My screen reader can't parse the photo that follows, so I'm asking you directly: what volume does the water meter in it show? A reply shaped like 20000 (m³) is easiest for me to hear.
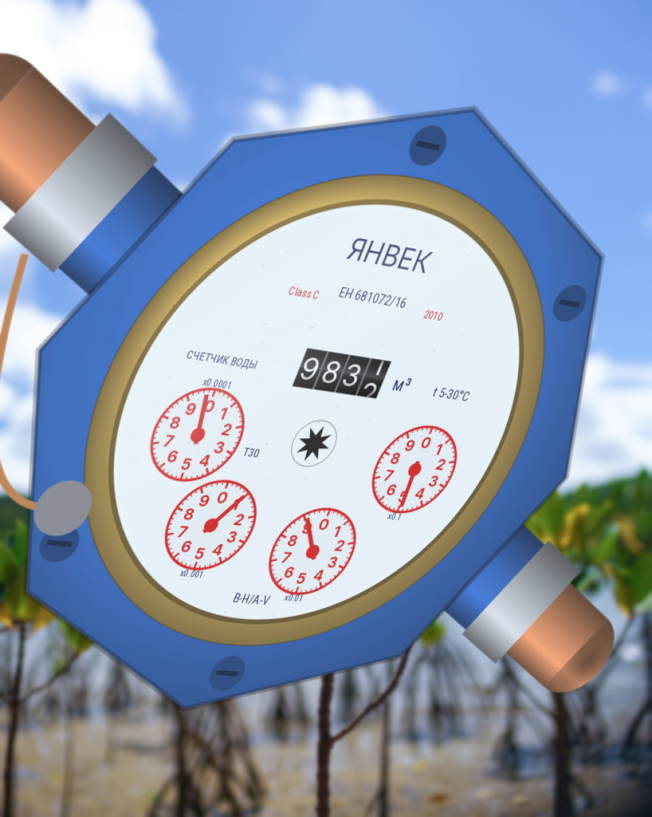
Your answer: 9831.4909 (m³)
